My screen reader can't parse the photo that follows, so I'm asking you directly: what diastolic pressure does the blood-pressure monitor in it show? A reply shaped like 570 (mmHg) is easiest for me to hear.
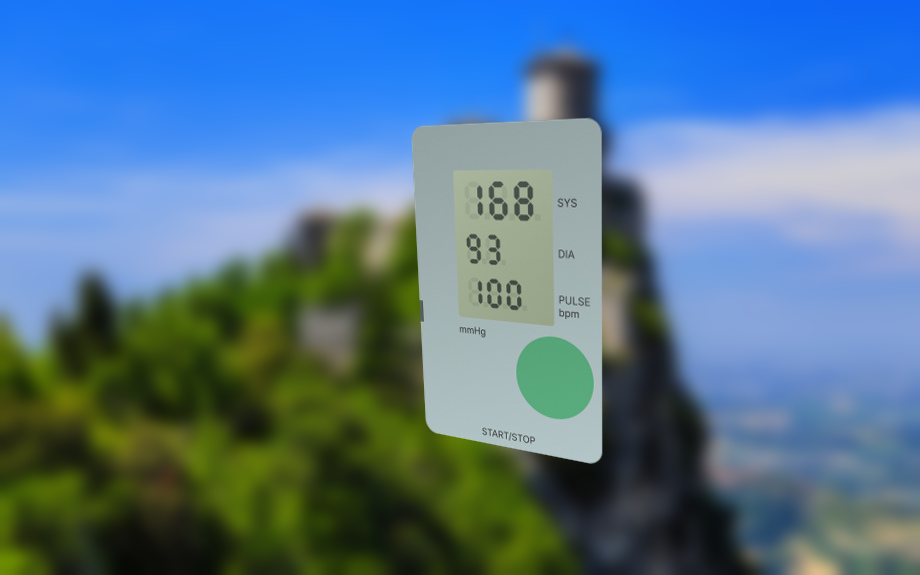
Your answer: 93 (mmHg)
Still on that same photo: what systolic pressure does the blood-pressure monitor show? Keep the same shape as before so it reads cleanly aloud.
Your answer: 168 (mmHg)
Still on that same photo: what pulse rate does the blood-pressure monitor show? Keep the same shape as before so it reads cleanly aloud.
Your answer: 100 (bpm)
